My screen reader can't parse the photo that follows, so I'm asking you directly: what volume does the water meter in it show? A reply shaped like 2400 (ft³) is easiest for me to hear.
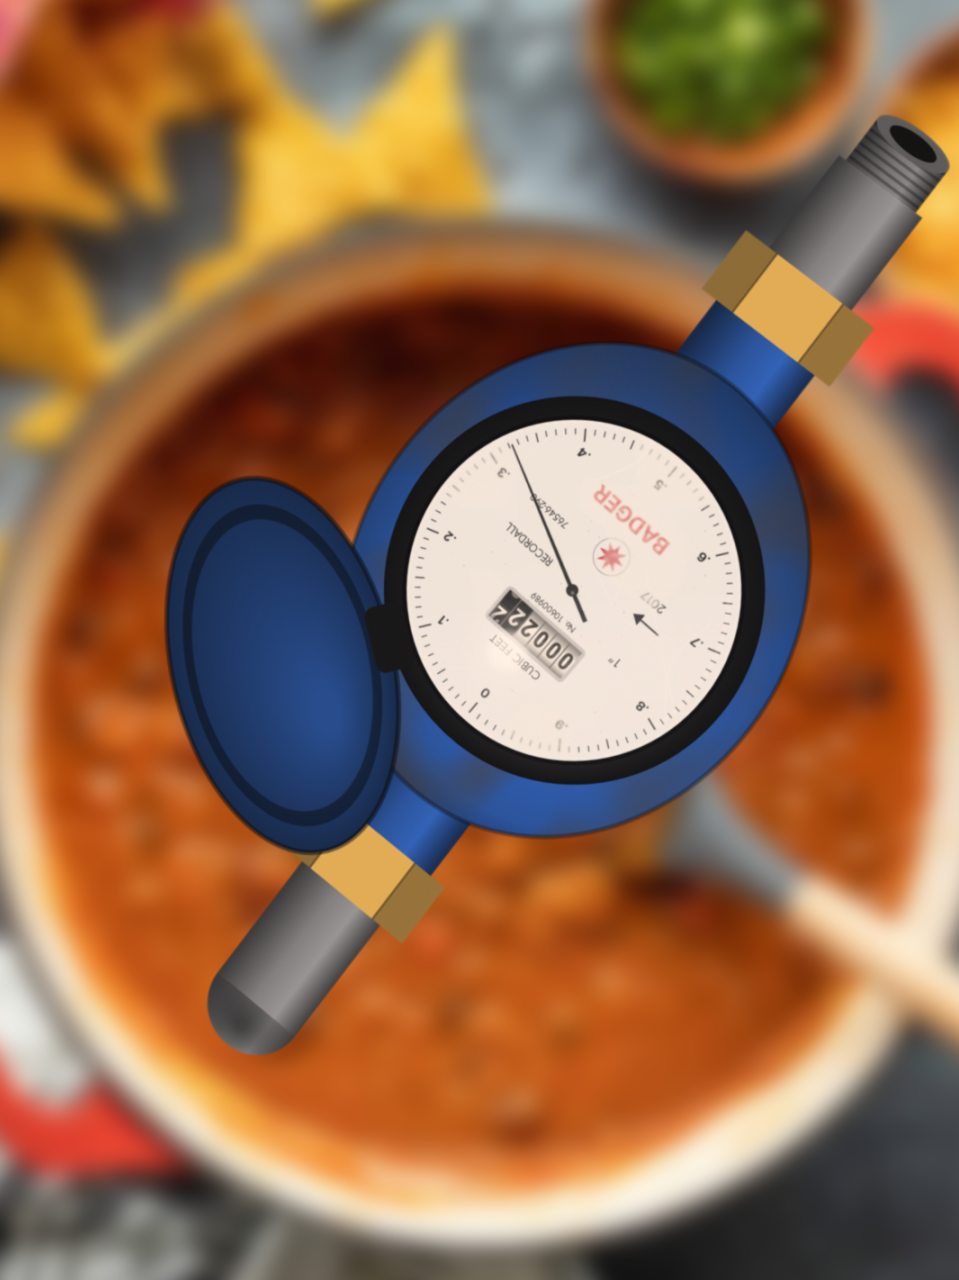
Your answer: 222.32 (ft³)
